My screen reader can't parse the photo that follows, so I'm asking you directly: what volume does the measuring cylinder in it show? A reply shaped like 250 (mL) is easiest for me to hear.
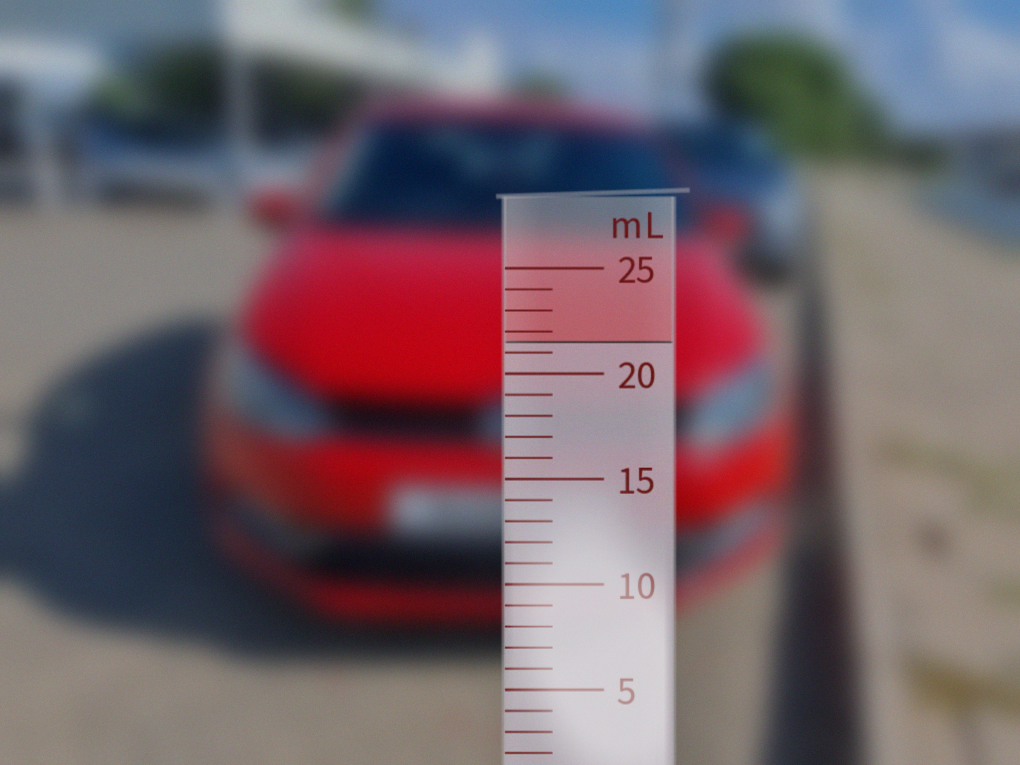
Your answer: 21.5 (mL)
